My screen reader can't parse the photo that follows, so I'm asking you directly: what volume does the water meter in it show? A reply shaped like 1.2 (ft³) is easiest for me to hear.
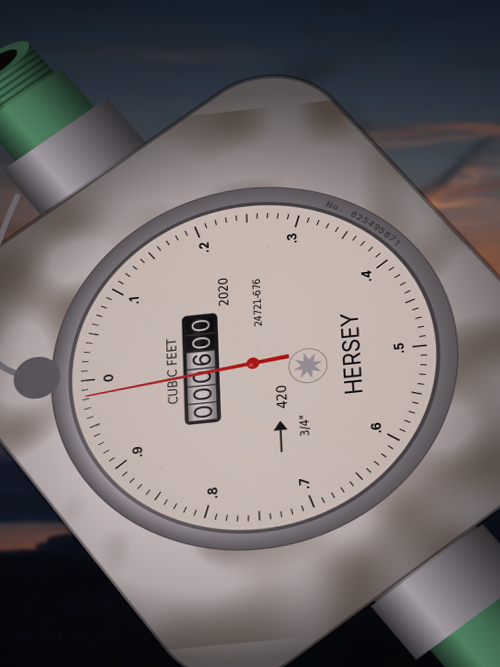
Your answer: 599.98 (ft³)
